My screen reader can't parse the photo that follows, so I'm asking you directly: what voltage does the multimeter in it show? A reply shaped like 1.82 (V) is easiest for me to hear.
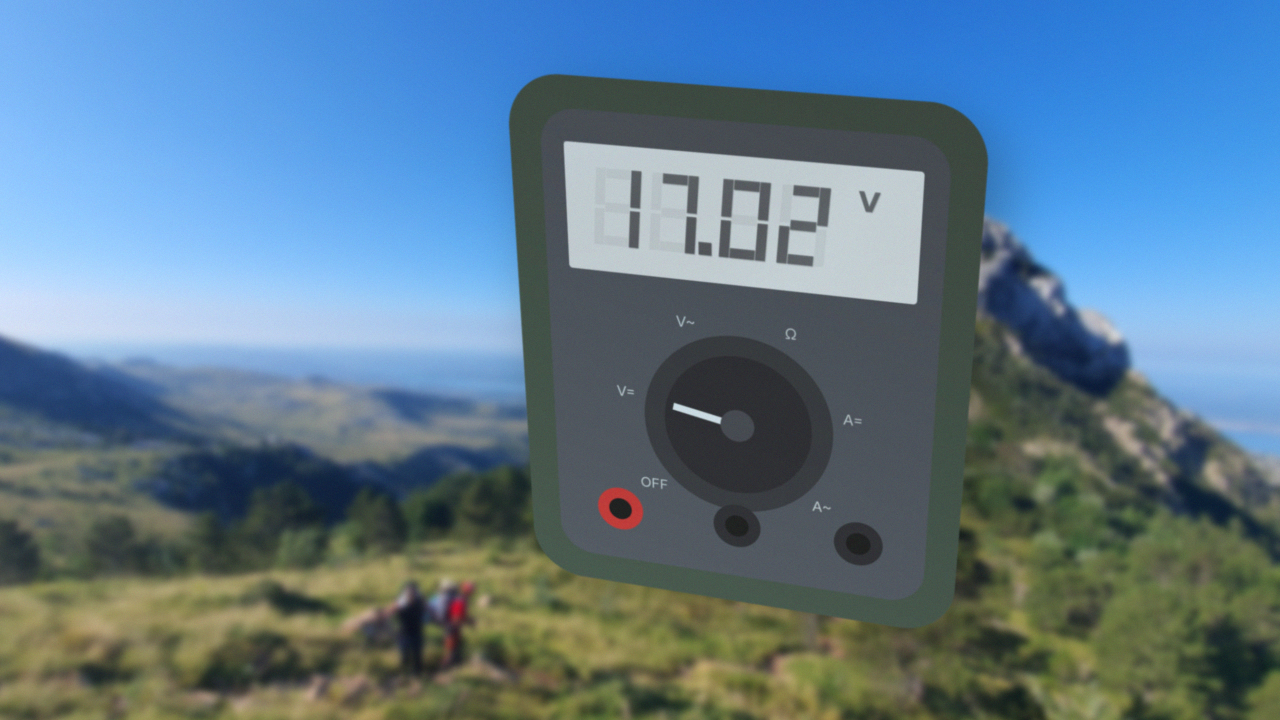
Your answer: 17.02 (V)
